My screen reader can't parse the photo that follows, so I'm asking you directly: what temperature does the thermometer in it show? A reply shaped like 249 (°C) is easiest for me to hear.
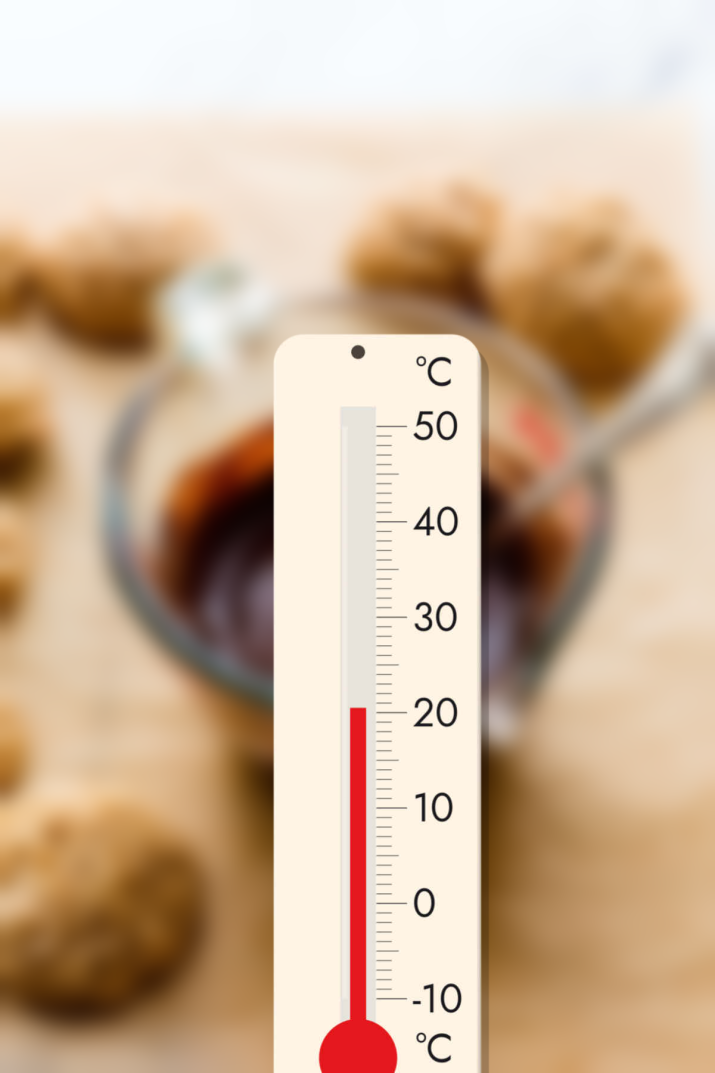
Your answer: 20.5 (°C)
